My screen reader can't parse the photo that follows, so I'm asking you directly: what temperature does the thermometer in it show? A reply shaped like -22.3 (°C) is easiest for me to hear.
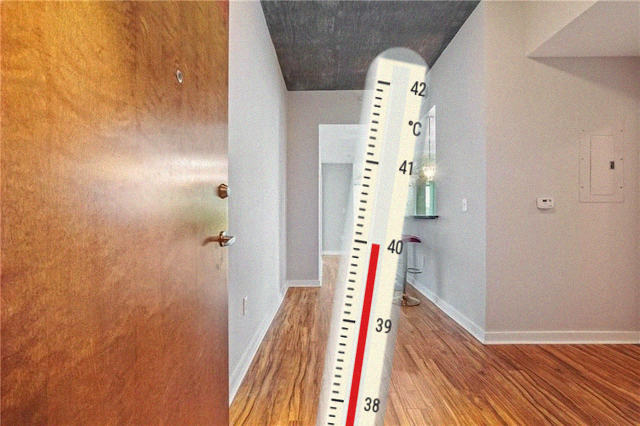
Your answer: 40 (°C)
